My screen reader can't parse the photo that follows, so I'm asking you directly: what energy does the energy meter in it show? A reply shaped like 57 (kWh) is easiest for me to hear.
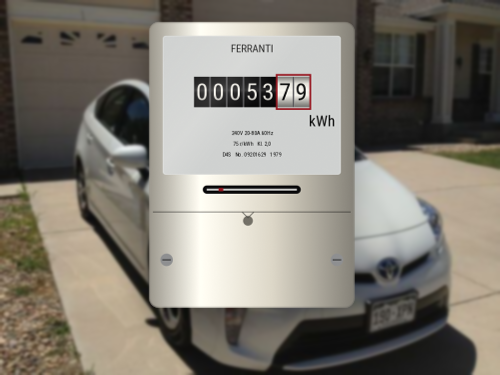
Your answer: 53.79 (kWh)
